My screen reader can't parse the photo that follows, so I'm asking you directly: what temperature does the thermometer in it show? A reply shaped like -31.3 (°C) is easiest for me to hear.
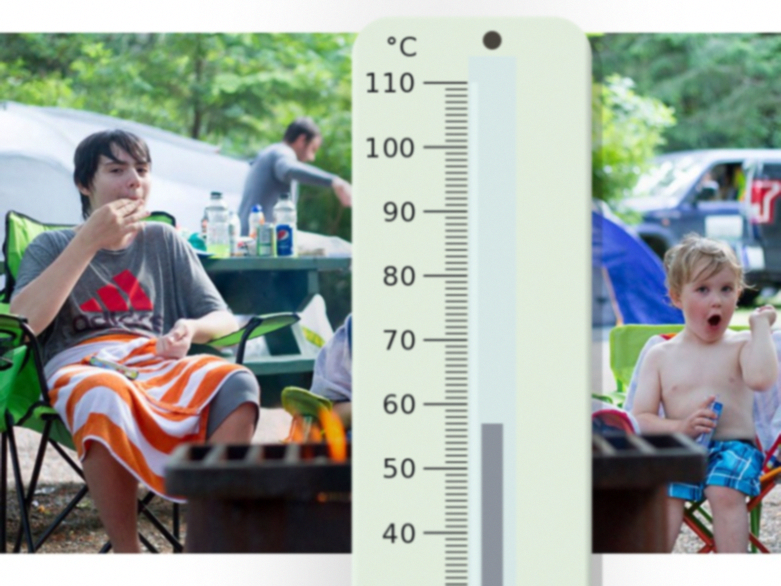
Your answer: 57 (°C)
